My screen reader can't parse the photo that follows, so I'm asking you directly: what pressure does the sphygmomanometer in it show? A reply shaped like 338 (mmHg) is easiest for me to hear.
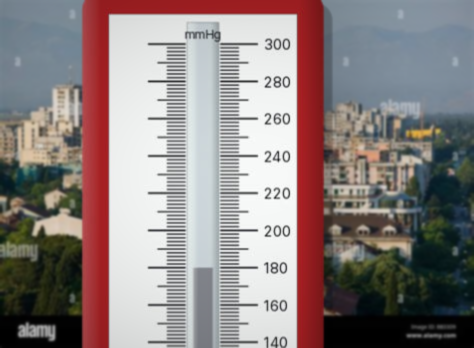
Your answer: 180 (mmHg)
